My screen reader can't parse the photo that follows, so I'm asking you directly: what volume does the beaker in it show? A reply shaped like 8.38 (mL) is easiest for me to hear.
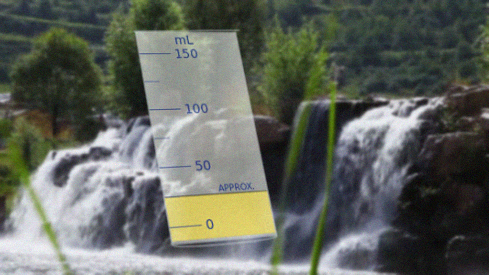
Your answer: 25 (mL)
